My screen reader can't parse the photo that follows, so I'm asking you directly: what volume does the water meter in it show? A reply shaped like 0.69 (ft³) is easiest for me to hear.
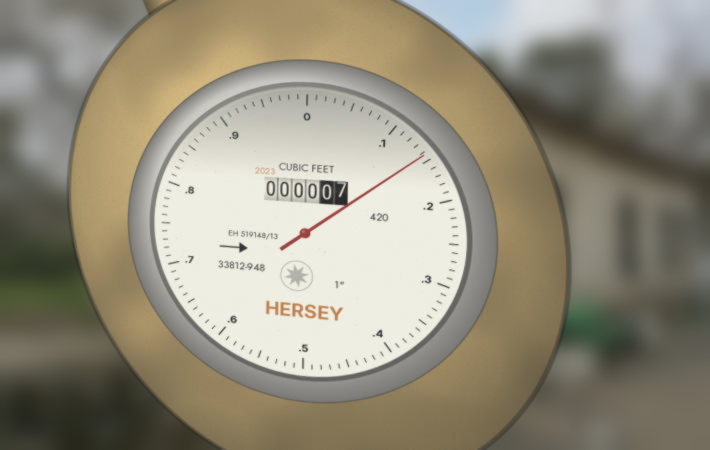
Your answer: 7.14 (ft³)
